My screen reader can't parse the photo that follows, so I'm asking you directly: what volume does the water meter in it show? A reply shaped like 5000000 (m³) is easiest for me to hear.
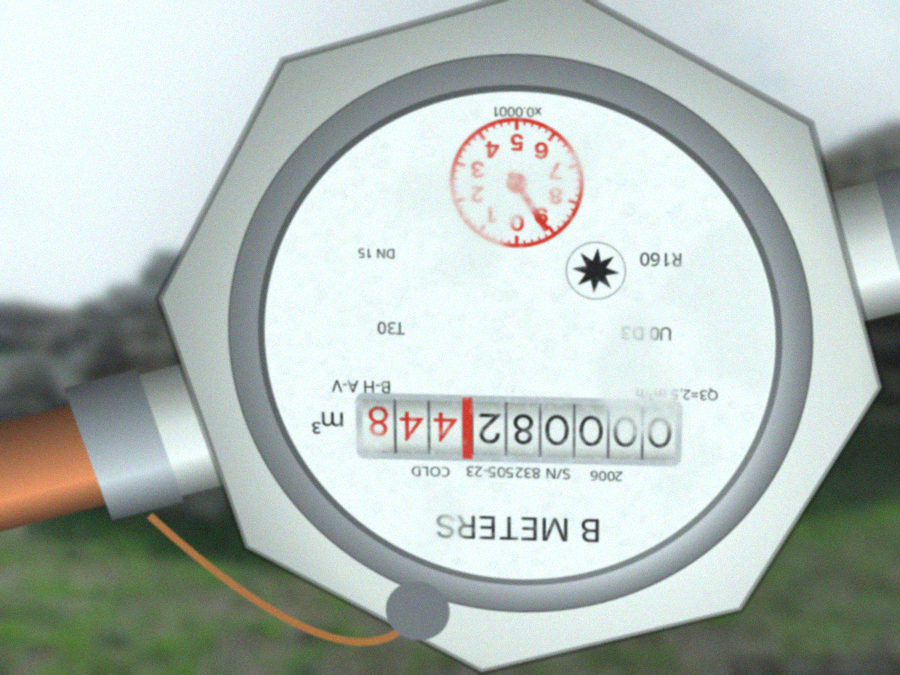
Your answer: 82.4479 (m³)
